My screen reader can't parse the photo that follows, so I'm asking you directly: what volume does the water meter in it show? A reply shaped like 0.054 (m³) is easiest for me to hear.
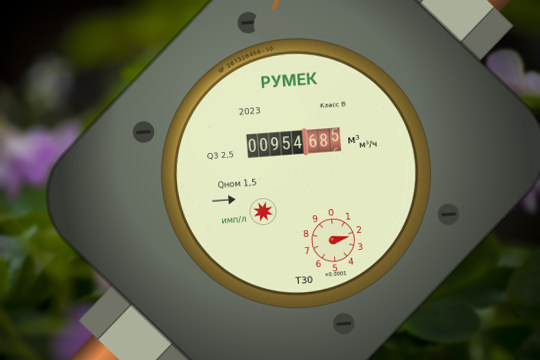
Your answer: 954.6852 (m³)
